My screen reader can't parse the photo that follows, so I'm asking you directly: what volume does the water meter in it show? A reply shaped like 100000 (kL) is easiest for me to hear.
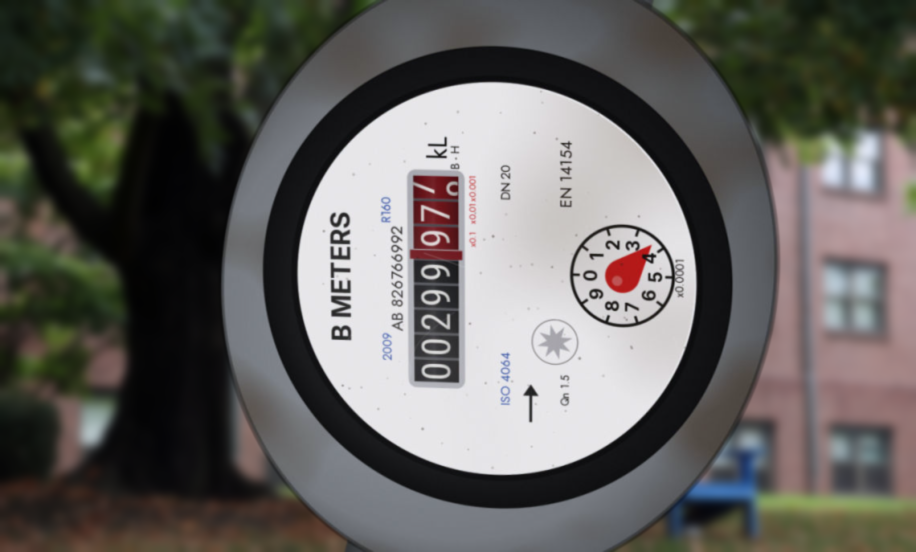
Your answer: 299.9773 (kL)
